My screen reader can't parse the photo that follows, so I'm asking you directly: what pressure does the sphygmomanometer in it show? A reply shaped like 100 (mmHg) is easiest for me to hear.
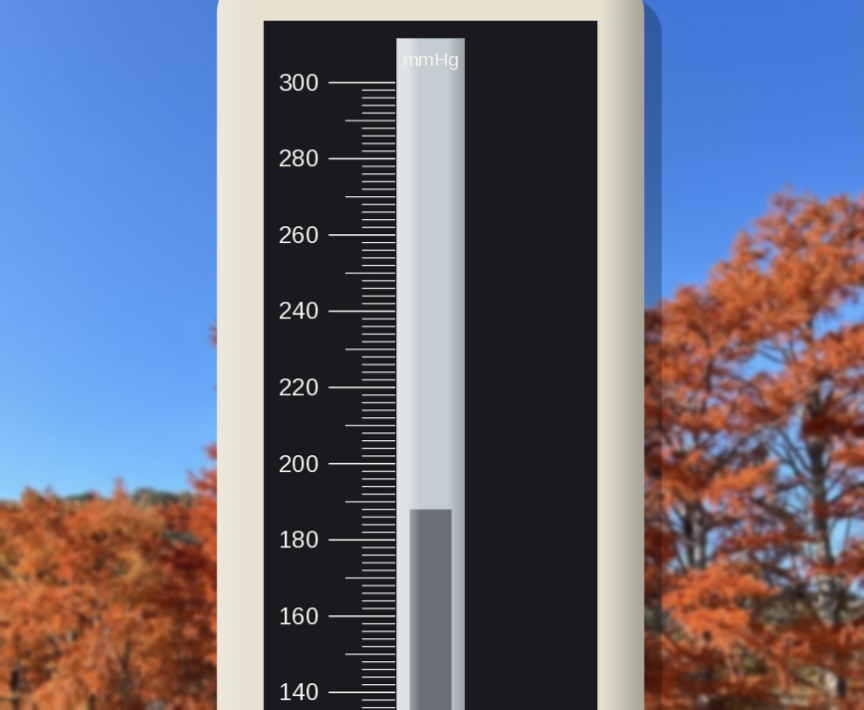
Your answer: 188 (mmHg)
